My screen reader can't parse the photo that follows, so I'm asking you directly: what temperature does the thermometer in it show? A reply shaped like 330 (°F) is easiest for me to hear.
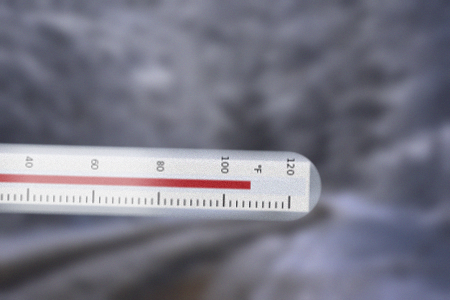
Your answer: 108 (°F)
